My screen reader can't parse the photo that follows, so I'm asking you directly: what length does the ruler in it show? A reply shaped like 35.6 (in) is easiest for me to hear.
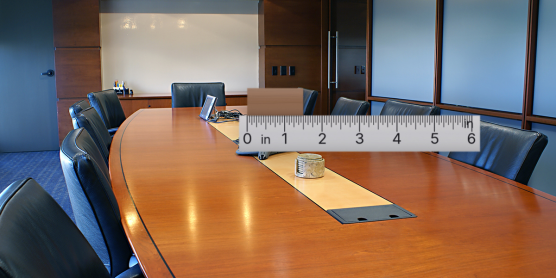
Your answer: 1.5 (in)
